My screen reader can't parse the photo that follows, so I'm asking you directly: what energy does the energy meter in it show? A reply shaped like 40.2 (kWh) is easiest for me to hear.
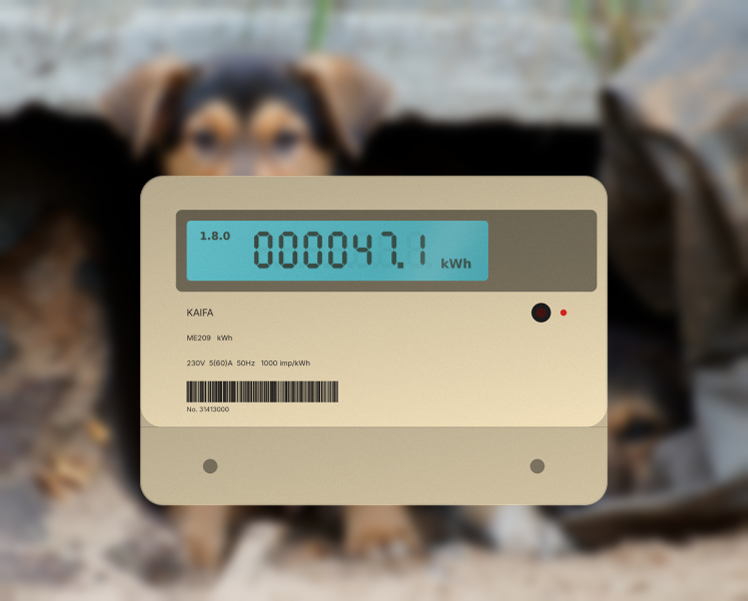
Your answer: 47.1 (kWh)
